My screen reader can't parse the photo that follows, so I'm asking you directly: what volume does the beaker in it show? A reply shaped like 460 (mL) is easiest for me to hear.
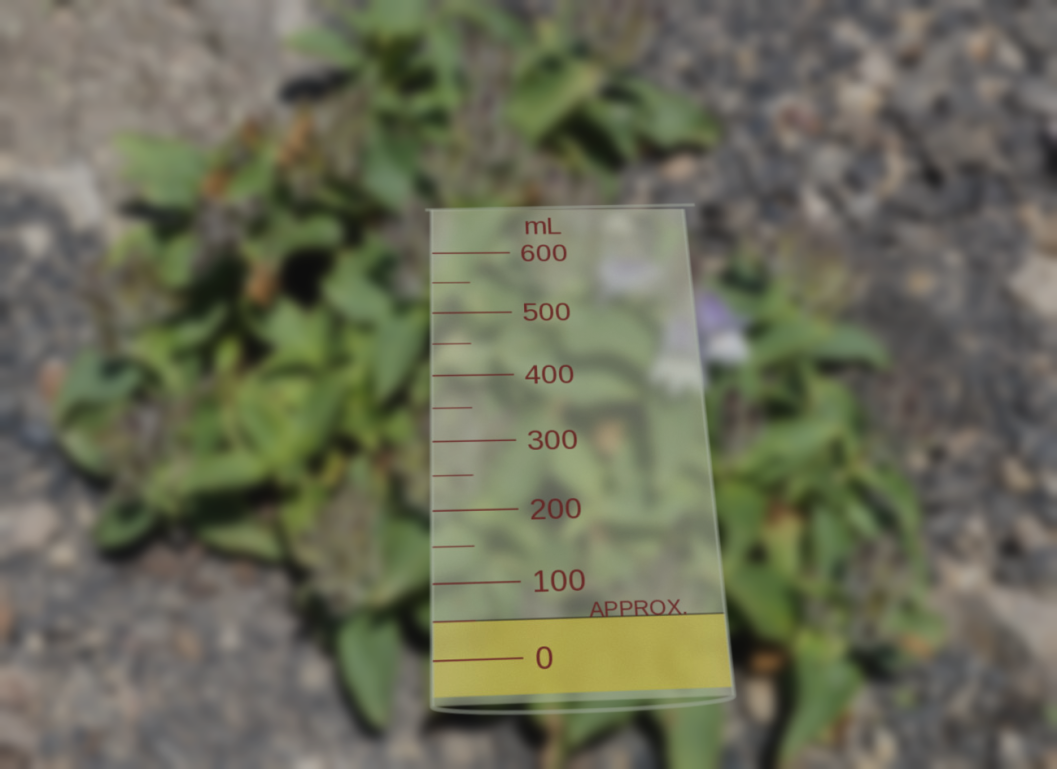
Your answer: 50 (mL)
